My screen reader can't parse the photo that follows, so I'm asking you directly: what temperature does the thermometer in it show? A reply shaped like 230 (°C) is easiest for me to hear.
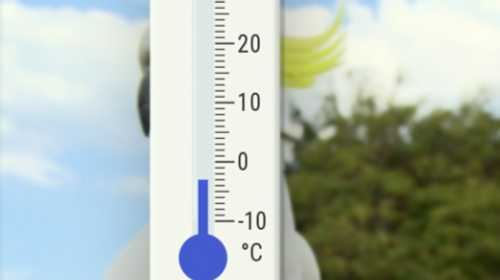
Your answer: -3 (°C)
